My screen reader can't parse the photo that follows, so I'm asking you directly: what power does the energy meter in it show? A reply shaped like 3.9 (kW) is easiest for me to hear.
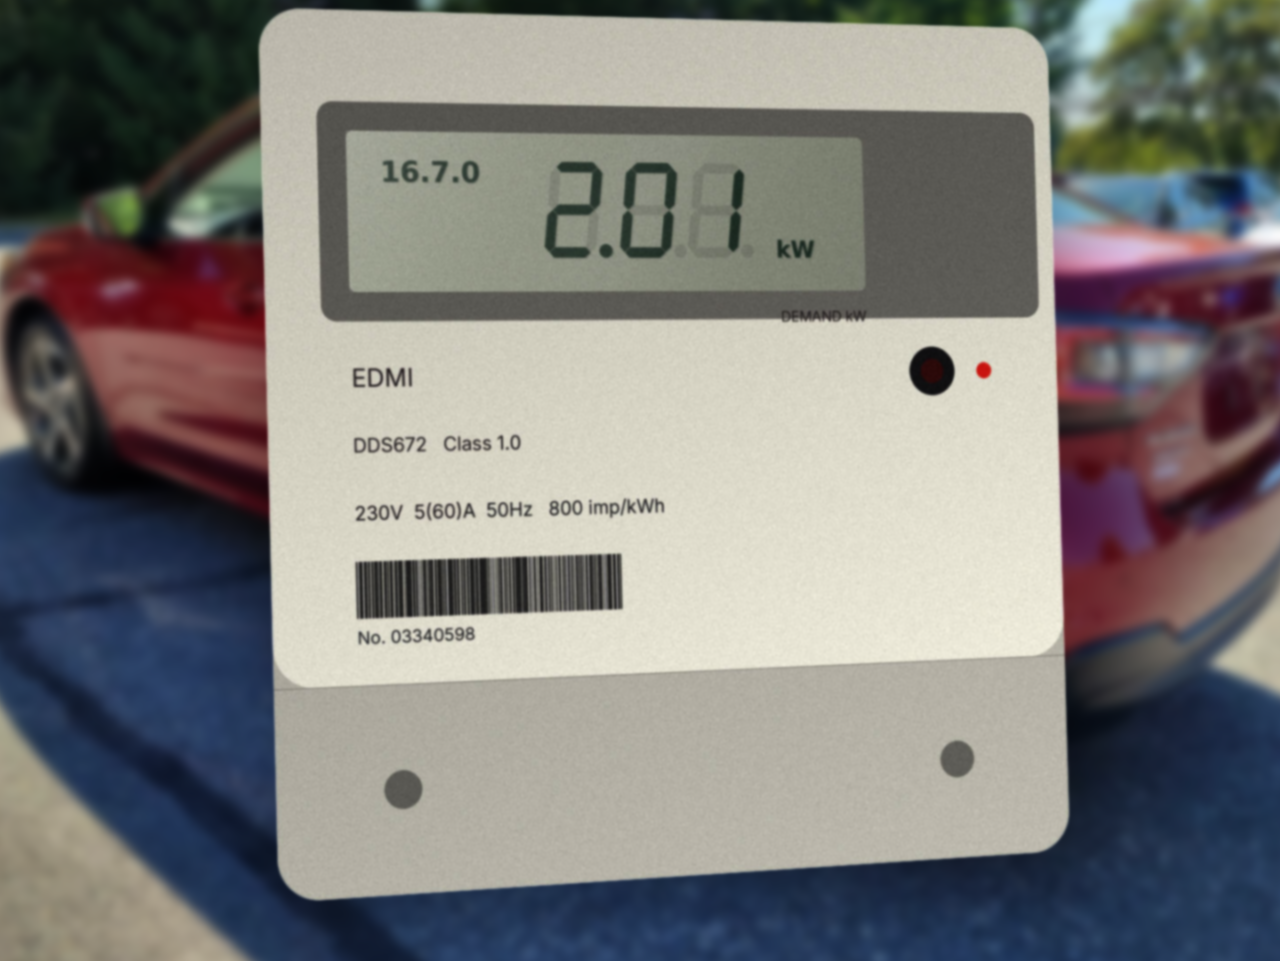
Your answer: 2.01 (kW)
